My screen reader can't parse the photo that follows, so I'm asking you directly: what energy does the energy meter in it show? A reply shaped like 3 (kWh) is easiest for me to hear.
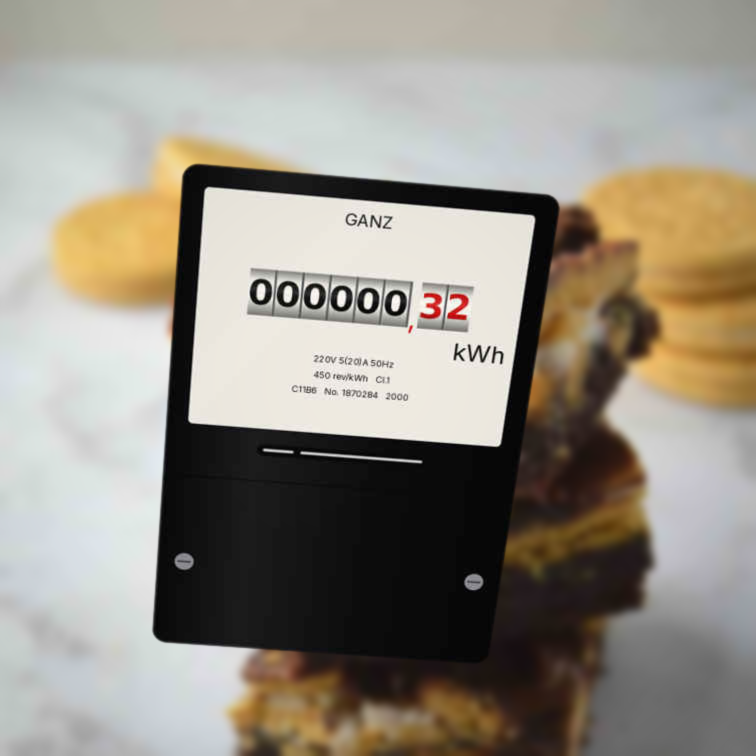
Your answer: 0.32 (kWh)
